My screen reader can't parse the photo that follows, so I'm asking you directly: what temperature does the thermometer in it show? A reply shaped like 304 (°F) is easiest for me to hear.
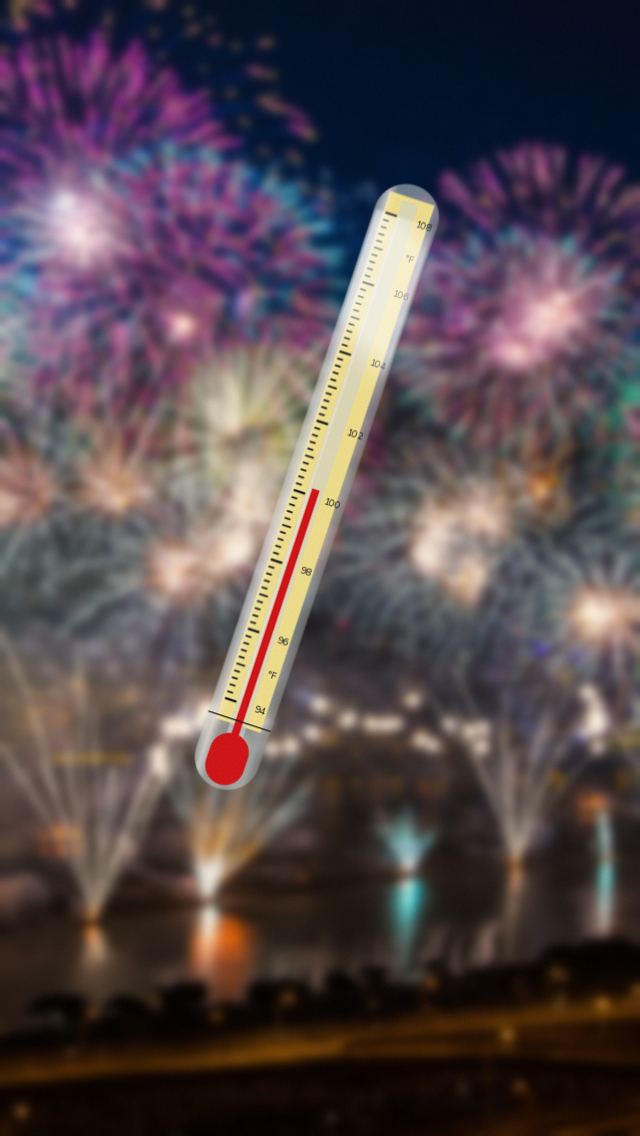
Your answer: 100.2 (°F)
